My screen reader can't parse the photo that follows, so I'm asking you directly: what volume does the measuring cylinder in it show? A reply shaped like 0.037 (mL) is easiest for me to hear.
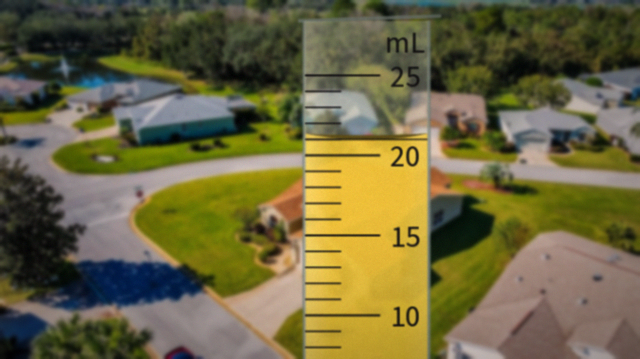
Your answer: 21 (mL)
